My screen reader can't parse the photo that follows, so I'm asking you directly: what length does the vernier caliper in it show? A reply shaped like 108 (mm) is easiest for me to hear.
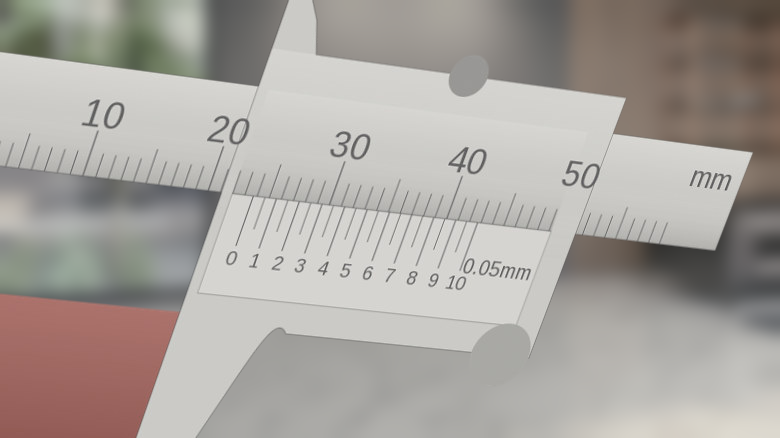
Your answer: 23.7 (mm)
